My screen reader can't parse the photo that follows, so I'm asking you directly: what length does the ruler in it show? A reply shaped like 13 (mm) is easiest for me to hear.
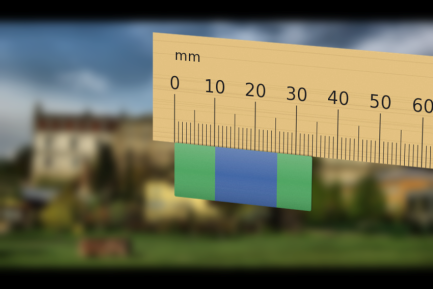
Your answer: 34 (mm)
